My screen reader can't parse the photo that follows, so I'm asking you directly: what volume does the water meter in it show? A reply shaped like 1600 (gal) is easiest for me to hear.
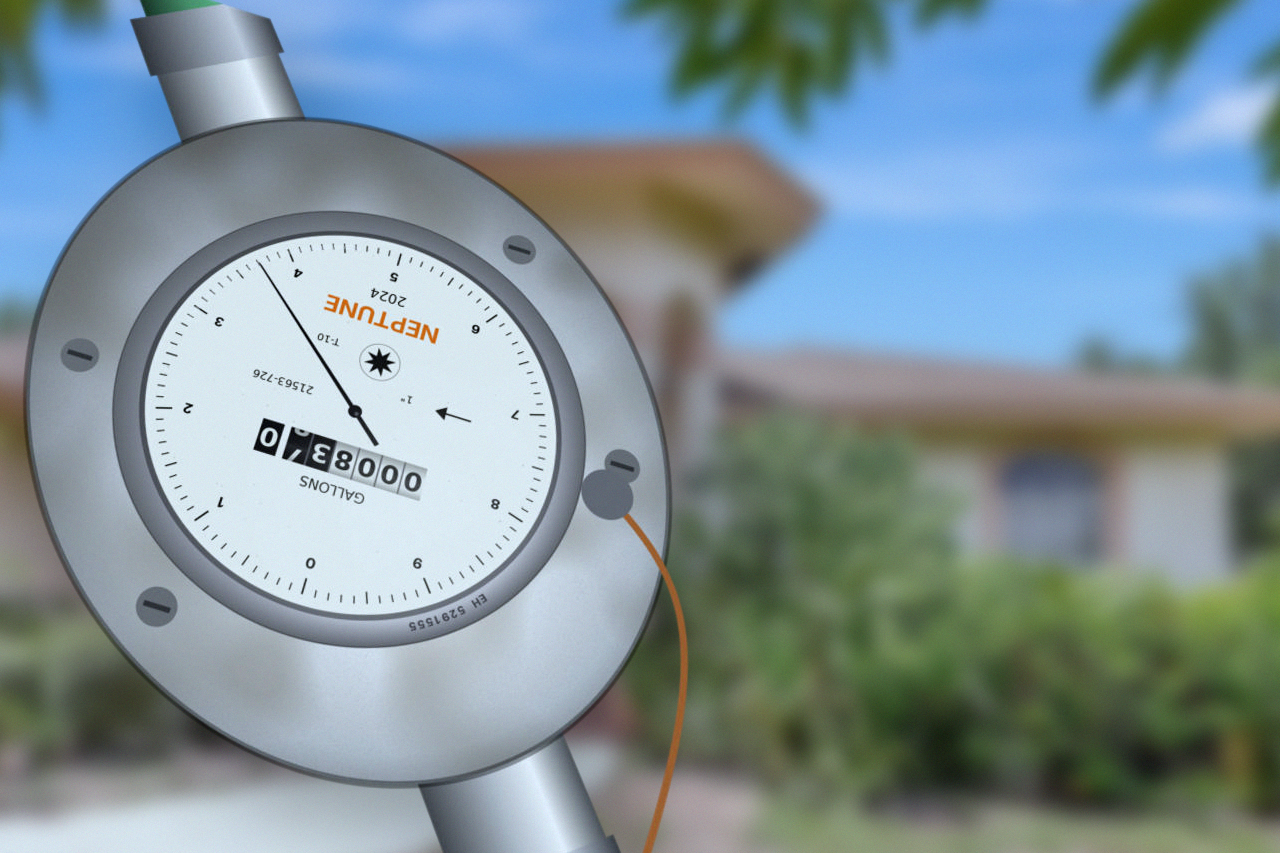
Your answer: 8373.7 (gal)
